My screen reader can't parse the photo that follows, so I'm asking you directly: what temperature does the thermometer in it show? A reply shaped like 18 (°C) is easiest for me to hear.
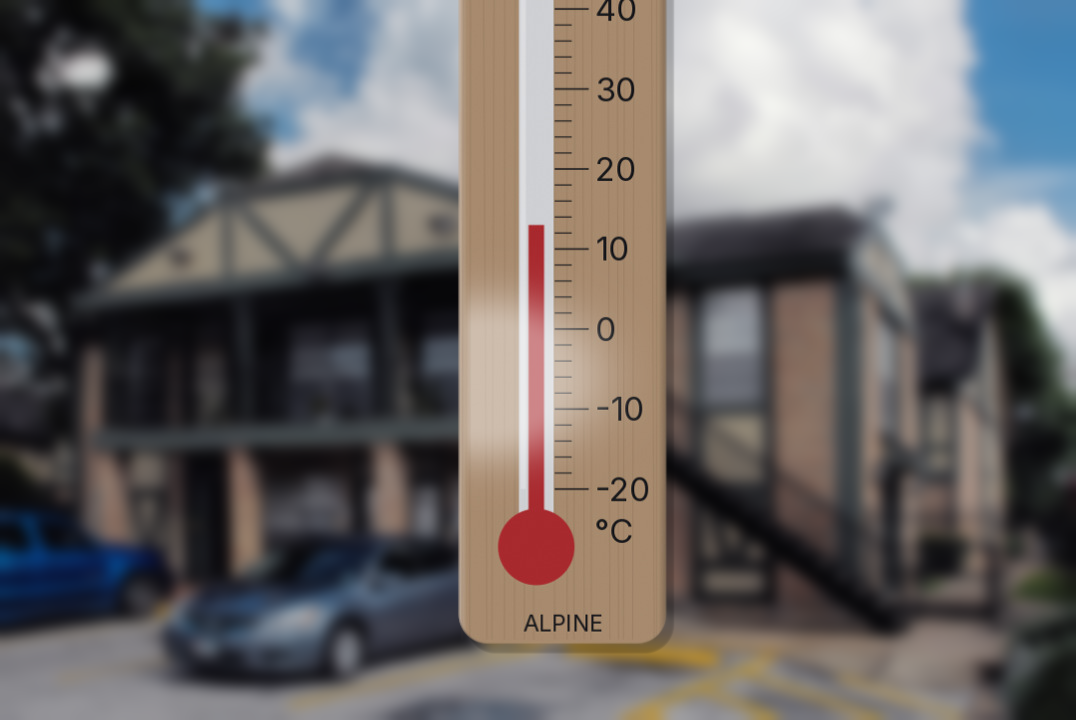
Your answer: 13 (°C)
